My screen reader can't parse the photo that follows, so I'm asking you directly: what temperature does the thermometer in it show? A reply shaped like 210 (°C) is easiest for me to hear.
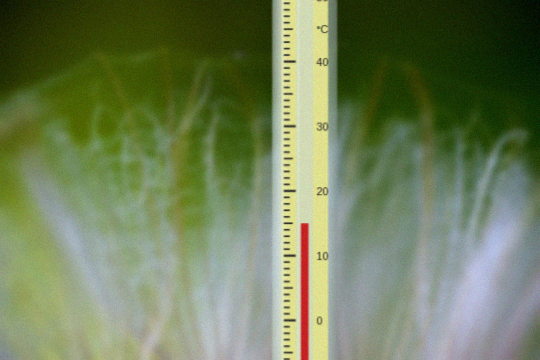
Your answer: 15 (°C)
